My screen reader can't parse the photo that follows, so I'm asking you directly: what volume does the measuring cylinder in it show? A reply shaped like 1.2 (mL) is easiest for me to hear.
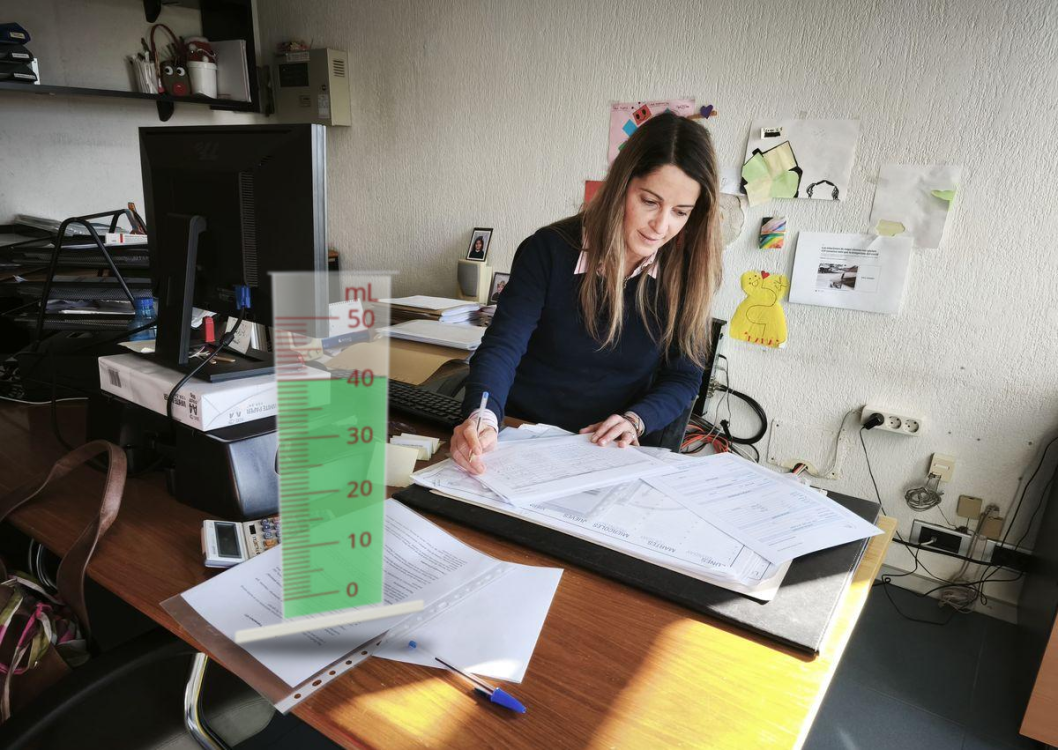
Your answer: 40 (mL)
